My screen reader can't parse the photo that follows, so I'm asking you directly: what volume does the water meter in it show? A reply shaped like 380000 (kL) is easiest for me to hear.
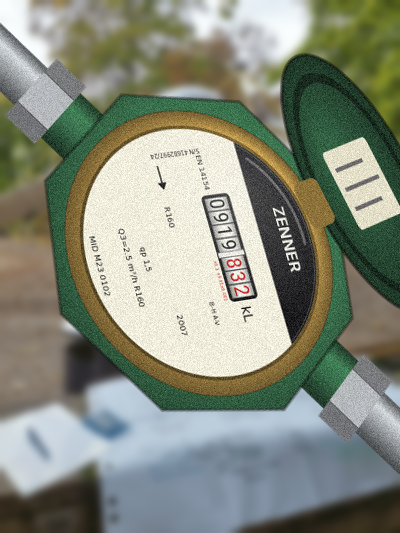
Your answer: 919.832 (kL)
